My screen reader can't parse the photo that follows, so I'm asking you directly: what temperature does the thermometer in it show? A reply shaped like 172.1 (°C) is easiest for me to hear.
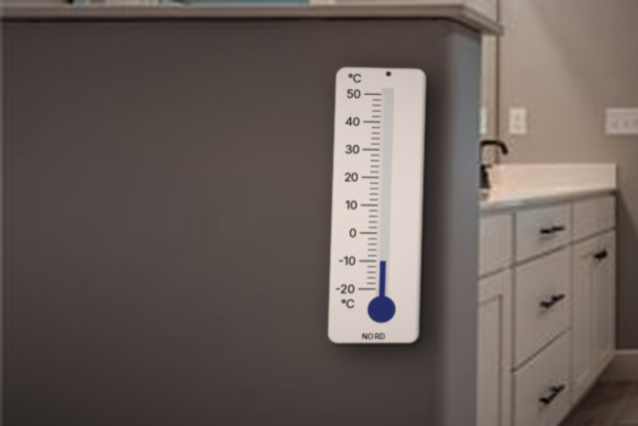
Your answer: -10 (°C)
